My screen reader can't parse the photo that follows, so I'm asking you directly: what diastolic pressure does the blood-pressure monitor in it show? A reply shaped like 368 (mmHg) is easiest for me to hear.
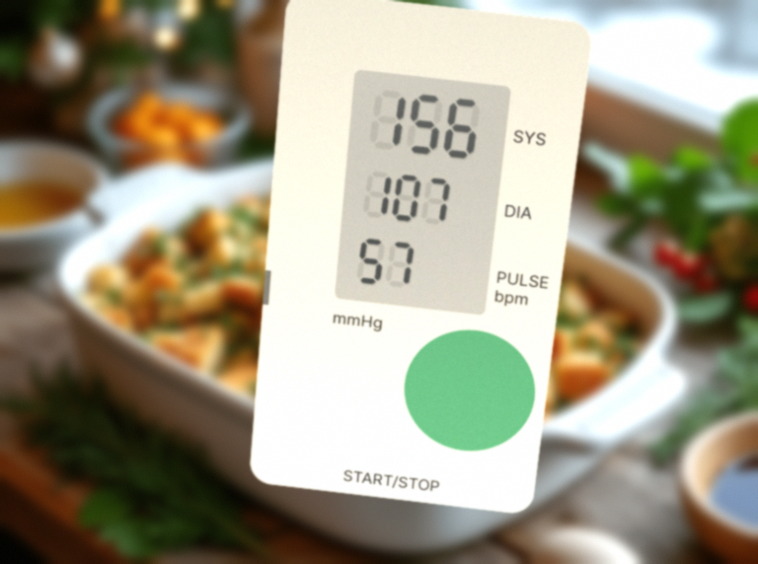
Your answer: 107 (mmHg)
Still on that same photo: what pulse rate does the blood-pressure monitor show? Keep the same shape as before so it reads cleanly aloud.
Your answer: 57 (bpm)
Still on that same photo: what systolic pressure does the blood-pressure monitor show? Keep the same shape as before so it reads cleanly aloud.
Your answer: 156 (mmHg)
